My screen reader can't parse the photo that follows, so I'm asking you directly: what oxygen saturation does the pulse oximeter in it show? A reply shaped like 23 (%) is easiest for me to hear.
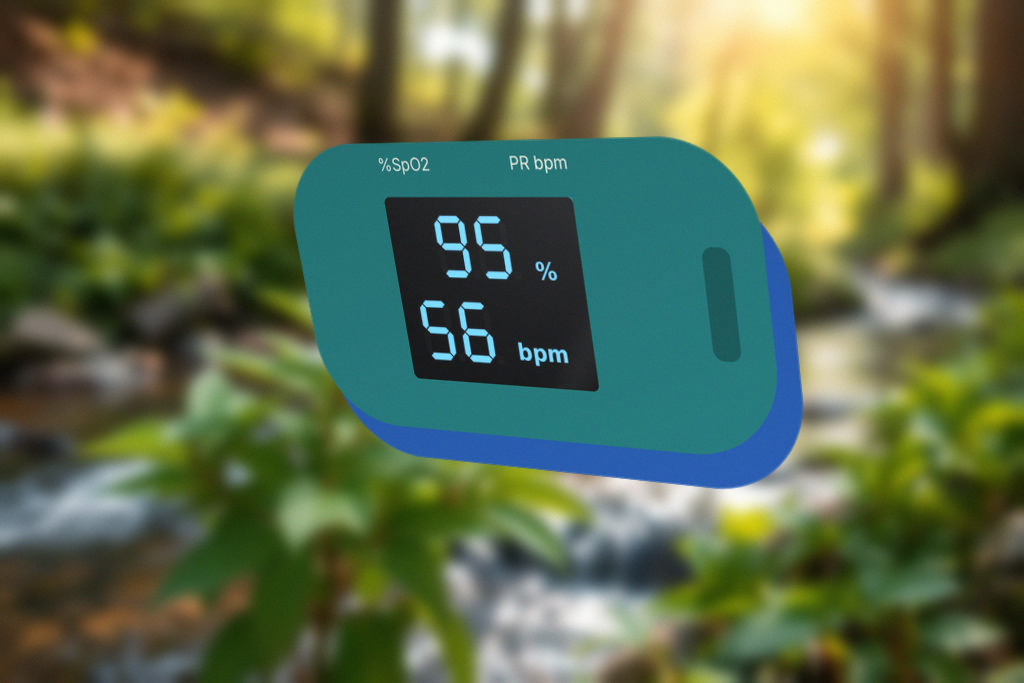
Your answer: 95 (%)
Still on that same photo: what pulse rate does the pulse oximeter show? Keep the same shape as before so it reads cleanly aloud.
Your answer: 56 (bpm)
